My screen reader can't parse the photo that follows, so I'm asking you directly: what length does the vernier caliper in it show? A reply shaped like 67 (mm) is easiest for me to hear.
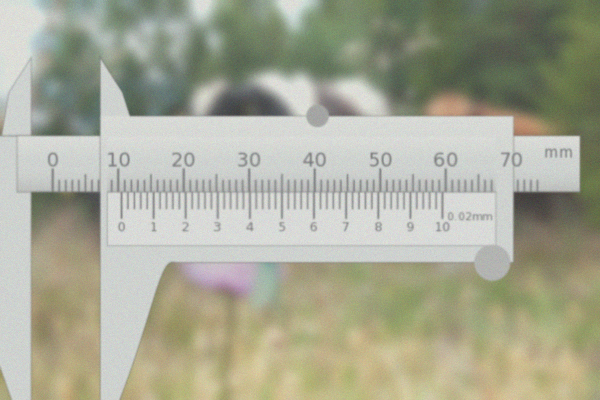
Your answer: 10.5 (mm)
